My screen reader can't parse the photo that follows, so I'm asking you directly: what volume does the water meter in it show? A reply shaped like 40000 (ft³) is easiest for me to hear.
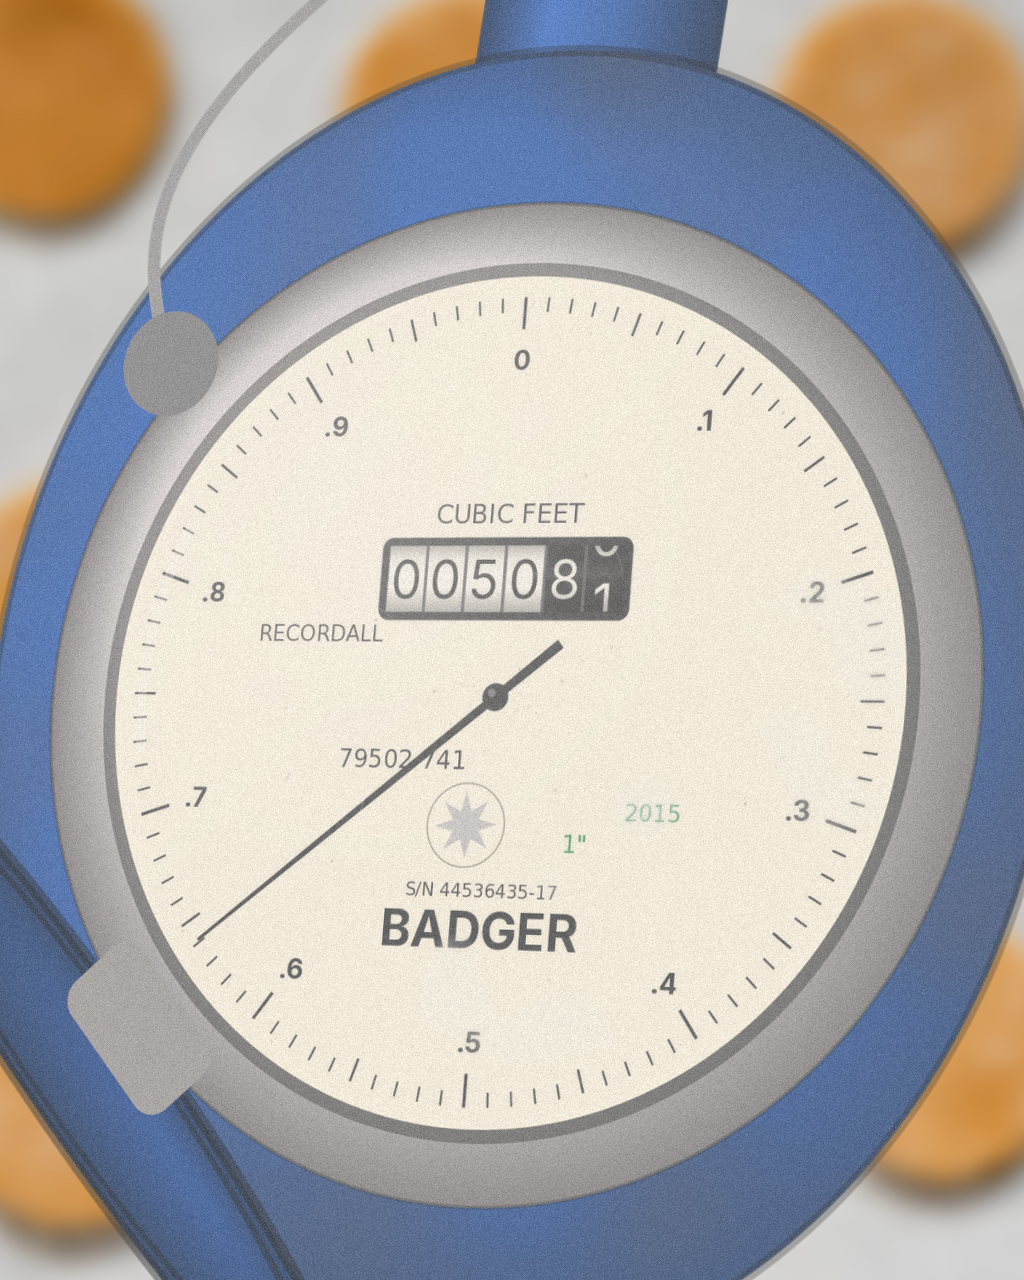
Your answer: 5080.64 (ft³)
